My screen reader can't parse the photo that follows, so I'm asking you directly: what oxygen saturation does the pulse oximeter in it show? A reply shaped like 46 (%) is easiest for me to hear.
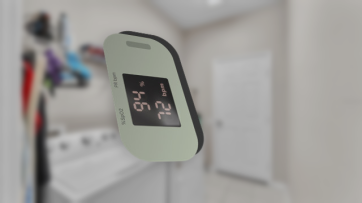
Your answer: 94 (%)
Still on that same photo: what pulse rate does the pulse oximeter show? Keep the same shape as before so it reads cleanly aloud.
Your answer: 72 (bpm)
